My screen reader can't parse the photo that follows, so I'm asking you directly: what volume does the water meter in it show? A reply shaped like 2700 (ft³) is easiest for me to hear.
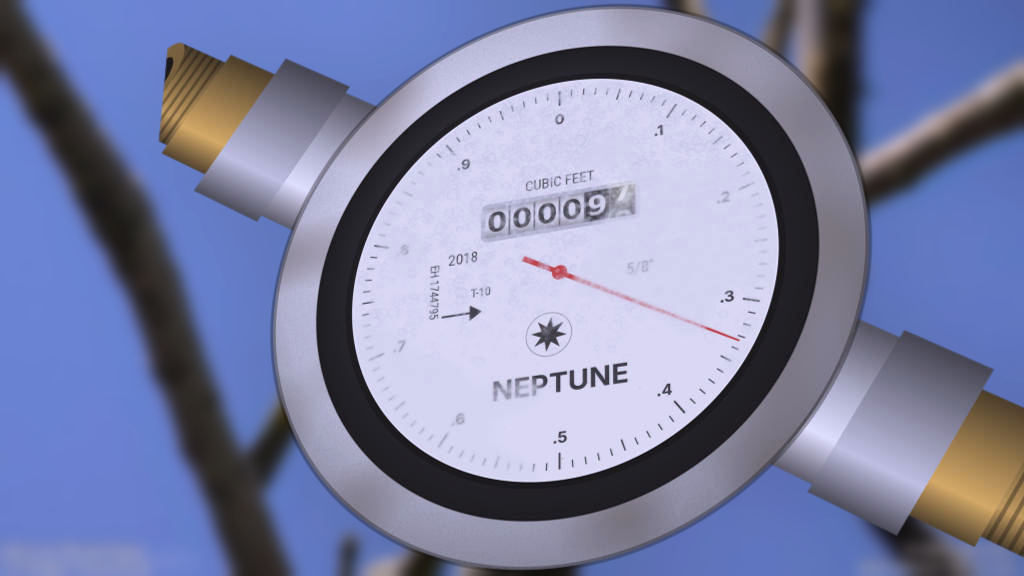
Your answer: 97.33 (ft³)
